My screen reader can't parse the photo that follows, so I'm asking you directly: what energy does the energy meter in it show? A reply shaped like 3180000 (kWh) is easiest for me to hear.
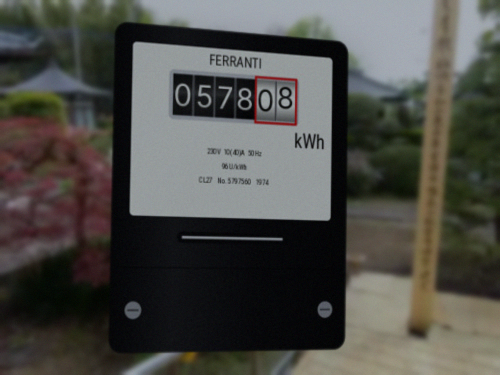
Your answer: 578.08 (kWh)
